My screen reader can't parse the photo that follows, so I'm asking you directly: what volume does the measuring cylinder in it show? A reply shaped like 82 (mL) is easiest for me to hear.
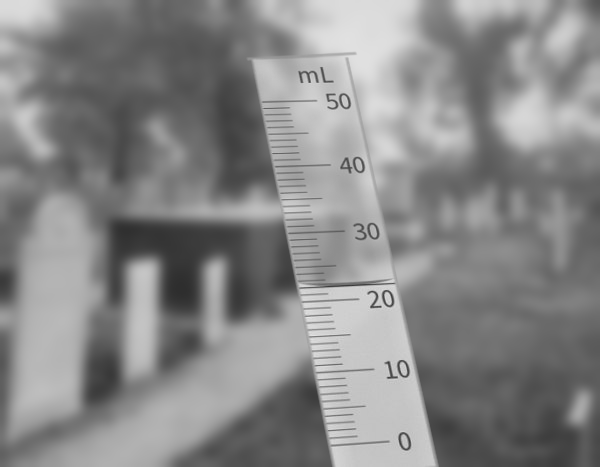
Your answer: 22 (mL)
